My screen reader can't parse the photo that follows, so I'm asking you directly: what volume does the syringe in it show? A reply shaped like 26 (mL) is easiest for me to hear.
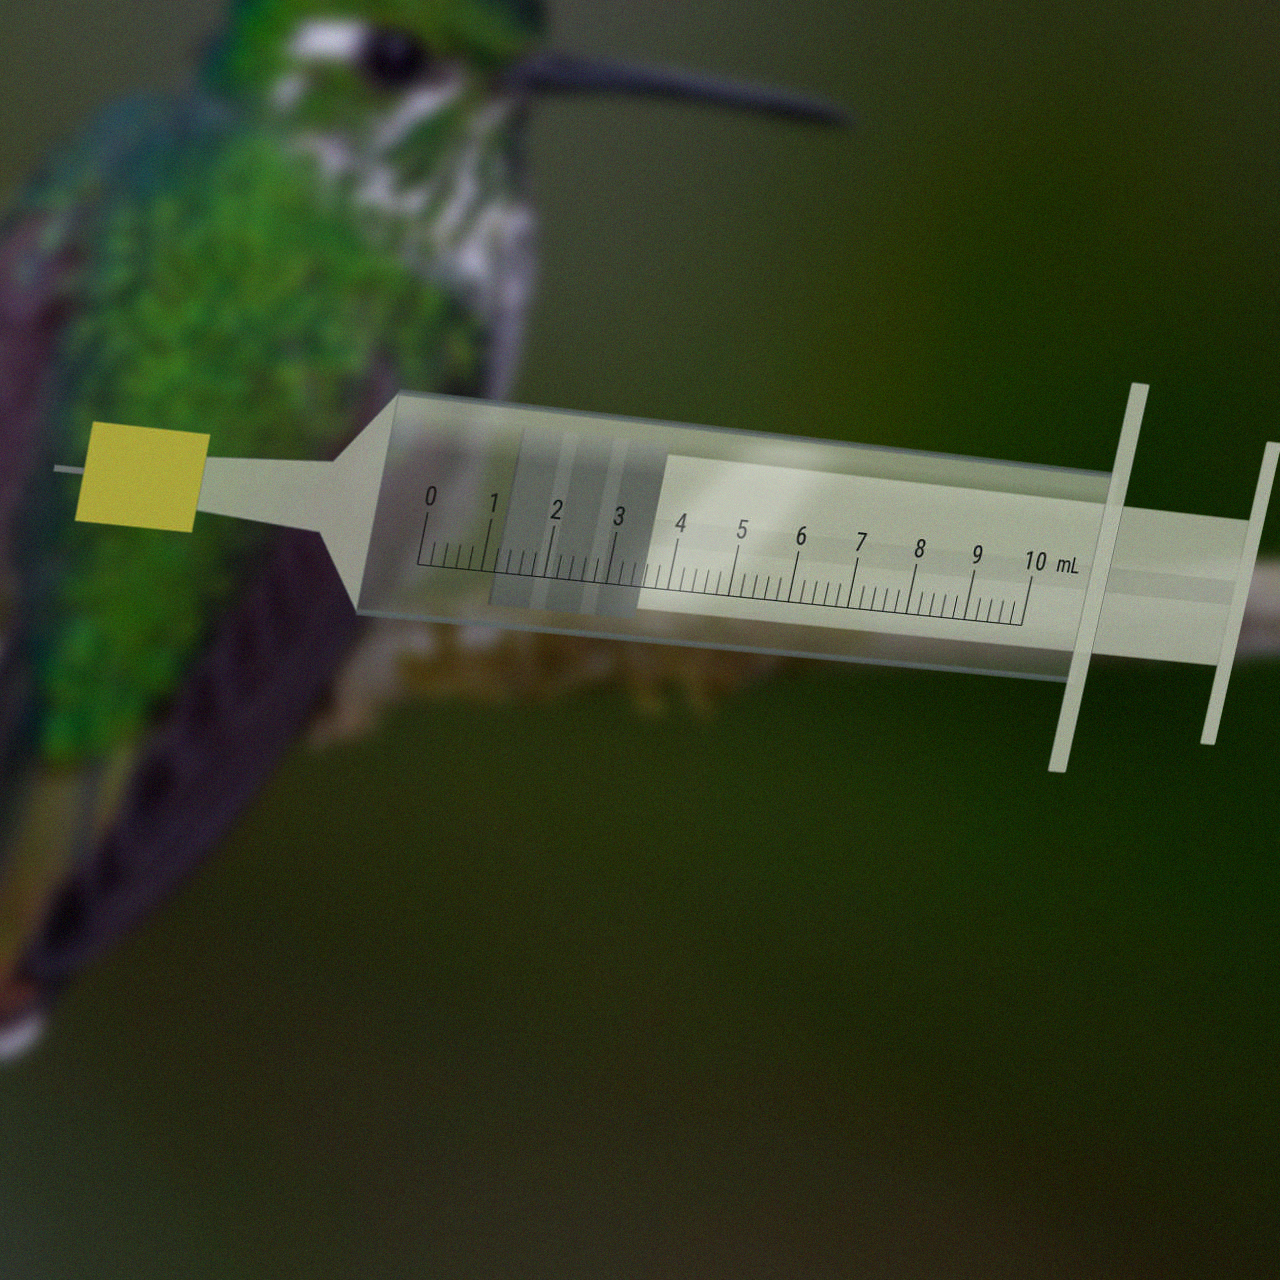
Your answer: 1.2 (mL)
